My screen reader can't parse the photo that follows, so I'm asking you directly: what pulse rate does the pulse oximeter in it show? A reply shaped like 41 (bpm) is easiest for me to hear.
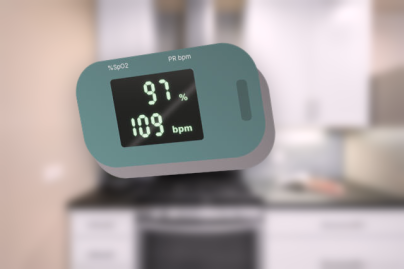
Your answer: 109 (bpm)
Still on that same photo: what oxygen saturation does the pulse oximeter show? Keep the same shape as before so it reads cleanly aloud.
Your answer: 97 (%)
